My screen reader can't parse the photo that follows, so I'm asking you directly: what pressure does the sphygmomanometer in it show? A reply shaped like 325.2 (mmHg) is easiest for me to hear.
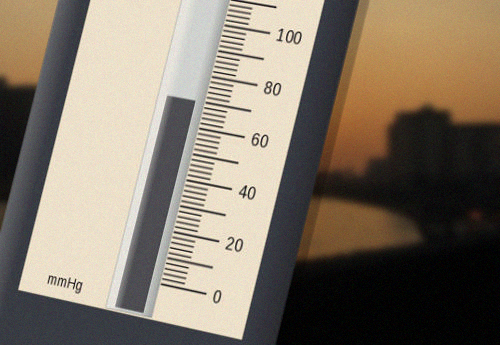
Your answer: 70 (mmHg)
